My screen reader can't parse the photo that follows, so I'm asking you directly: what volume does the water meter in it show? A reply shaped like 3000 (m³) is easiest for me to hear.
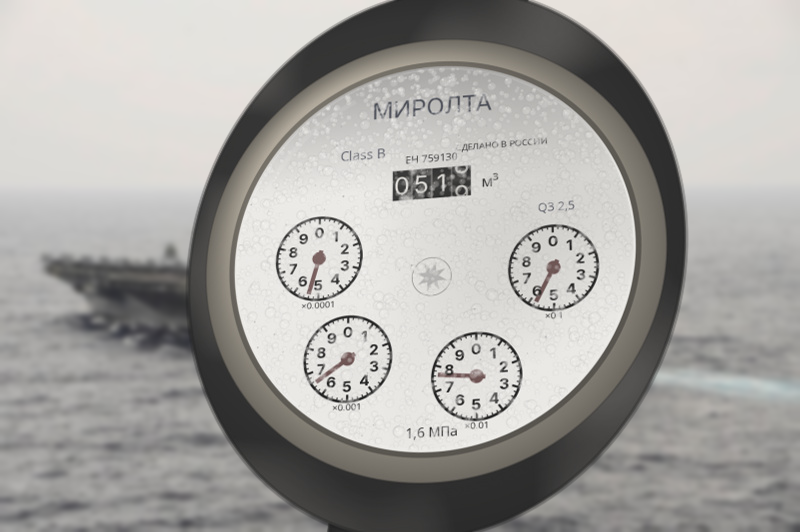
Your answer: 518.5765 (m³)
